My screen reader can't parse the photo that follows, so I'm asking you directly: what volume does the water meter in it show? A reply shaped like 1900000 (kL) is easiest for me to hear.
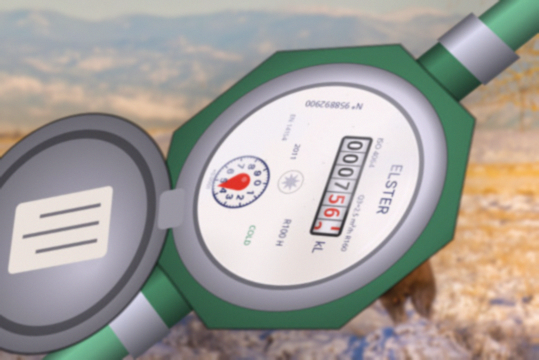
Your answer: 7.5614 (kL)
